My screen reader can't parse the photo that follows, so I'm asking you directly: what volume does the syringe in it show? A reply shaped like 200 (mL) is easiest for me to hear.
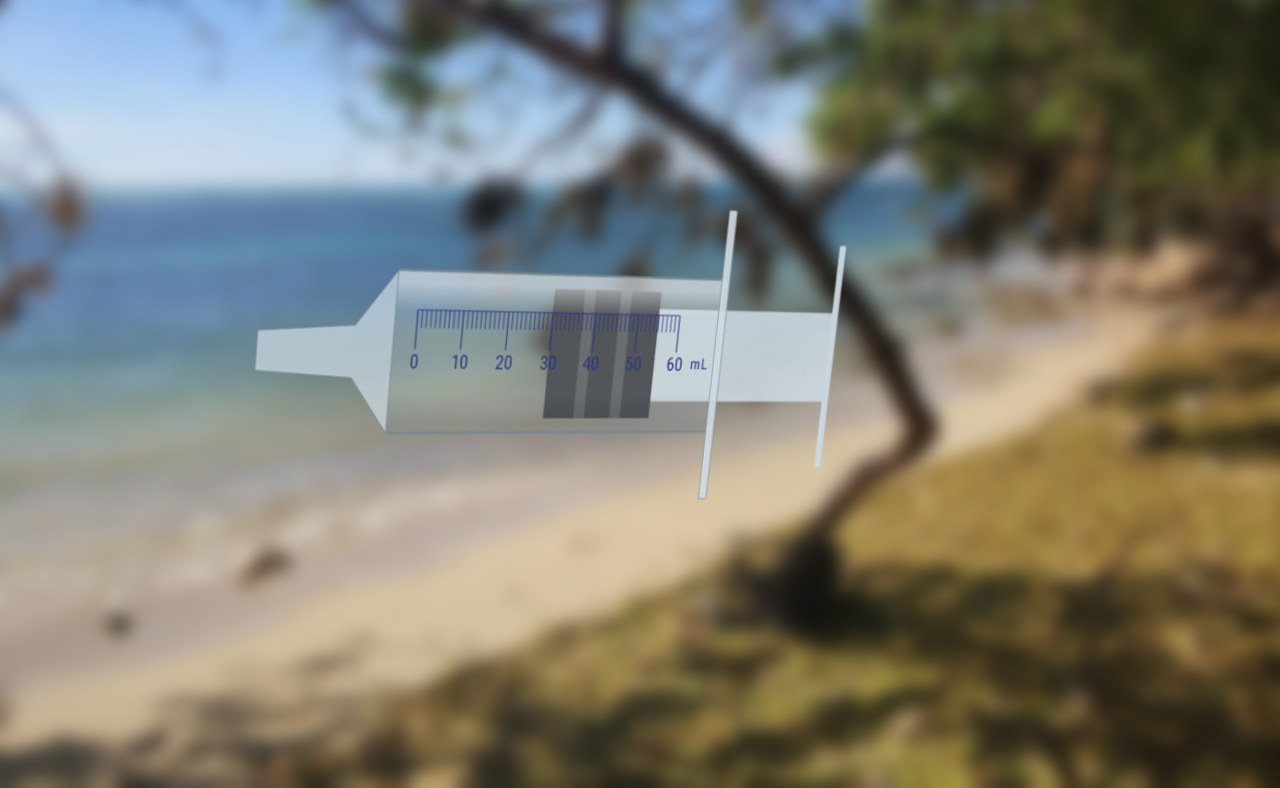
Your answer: 30 (mL)
